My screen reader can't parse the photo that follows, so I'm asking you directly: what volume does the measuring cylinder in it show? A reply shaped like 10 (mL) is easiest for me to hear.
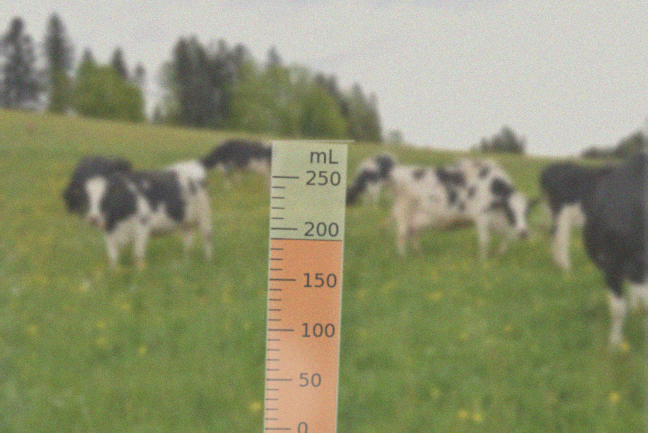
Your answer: 190 (mL)
